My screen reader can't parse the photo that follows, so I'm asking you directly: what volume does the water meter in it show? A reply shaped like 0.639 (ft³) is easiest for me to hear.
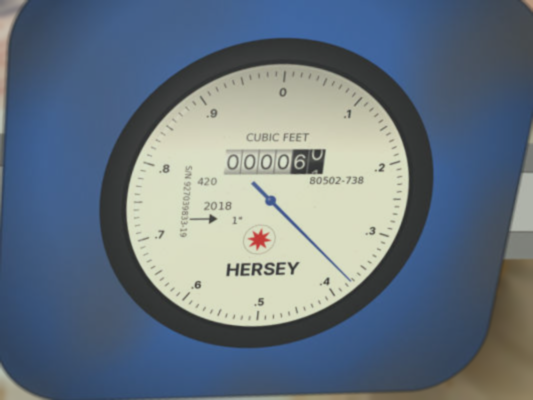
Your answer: 60.37 (ft³)
